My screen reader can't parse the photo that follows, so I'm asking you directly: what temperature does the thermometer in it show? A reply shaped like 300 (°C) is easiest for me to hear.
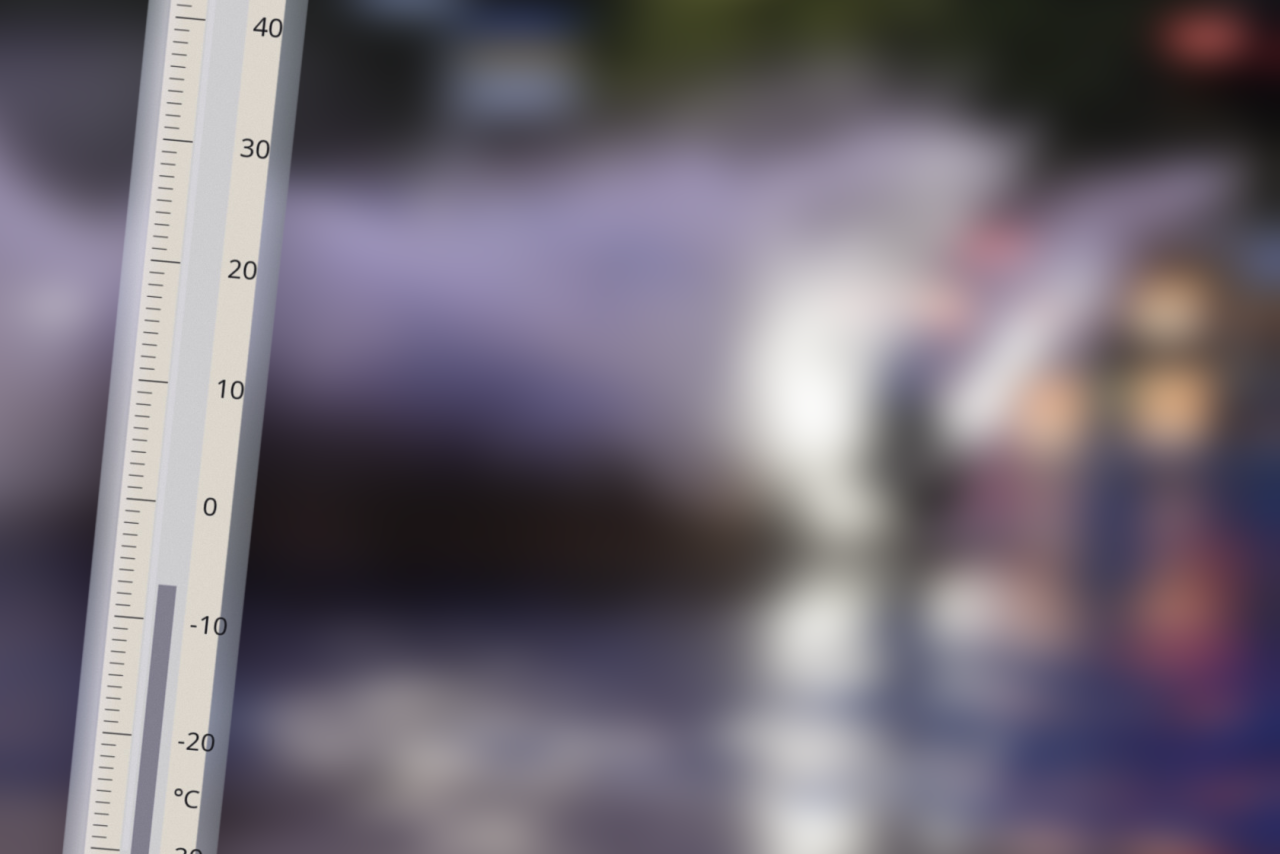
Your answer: -7 (°C)
